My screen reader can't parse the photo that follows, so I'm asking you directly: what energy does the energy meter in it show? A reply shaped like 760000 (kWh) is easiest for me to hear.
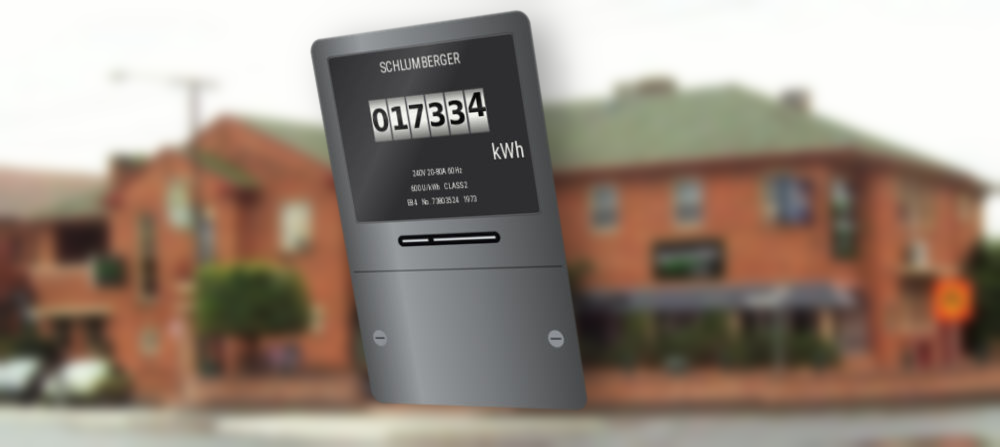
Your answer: 17334 (kWh)
